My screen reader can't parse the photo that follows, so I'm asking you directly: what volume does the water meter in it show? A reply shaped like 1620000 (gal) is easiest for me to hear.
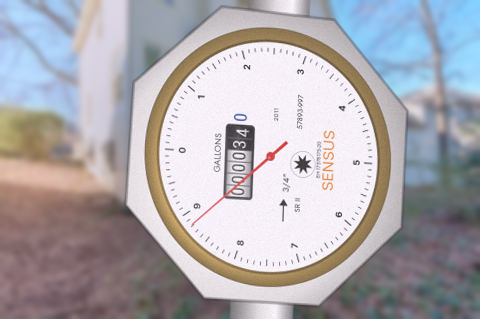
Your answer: 338.8 (gal)
